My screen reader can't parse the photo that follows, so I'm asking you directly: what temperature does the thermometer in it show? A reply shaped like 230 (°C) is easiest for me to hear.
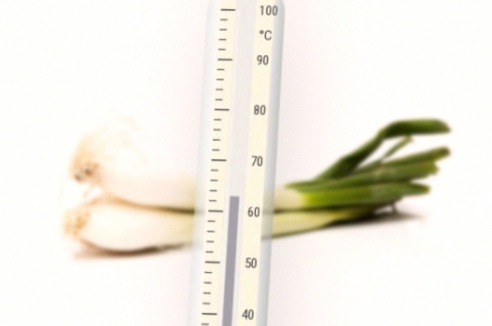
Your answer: 63 (°C)
